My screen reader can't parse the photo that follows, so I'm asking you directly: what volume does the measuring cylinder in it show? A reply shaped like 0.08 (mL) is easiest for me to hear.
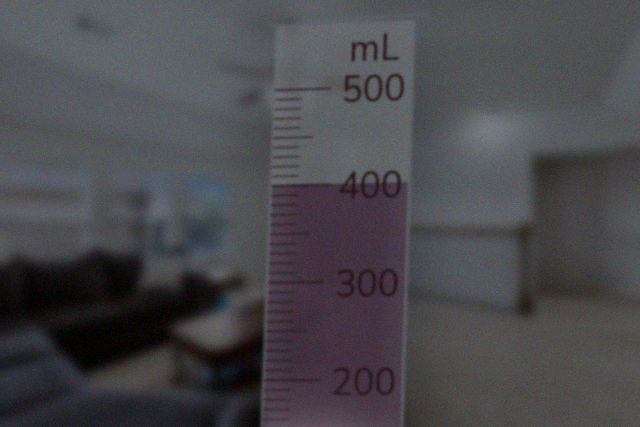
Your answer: 400 (mL)
